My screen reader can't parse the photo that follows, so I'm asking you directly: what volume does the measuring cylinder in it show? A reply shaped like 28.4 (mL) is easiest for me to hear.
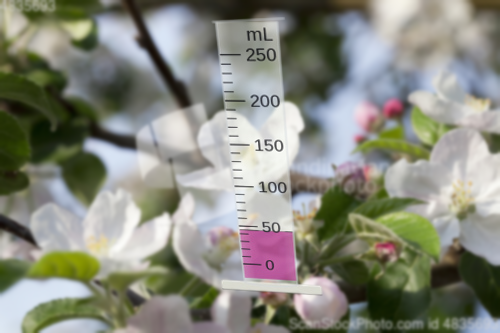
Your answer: 45 (mL)
